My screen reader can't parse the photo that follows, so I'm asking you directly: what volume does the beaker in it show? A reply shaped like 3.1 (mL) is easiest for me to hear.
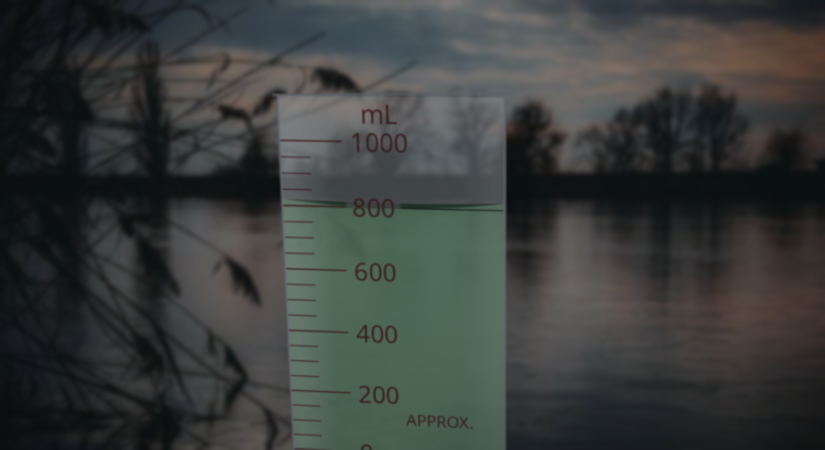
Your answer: 800 (mL)
